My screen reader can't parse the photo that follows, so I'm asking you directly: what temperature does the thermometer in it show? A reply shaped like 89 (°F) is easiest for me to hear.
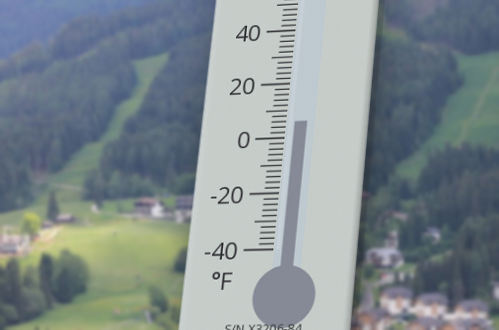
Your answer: 6 (°F)
